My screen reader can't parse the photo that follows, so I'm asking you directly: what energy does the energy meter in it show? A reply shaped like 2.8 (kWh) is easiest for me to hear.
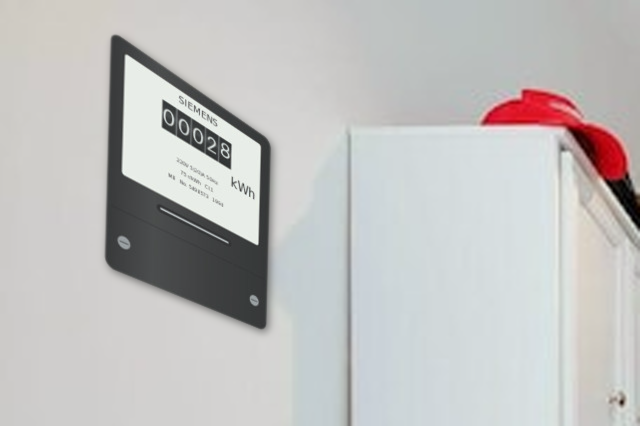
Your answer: 28 (kWh)
